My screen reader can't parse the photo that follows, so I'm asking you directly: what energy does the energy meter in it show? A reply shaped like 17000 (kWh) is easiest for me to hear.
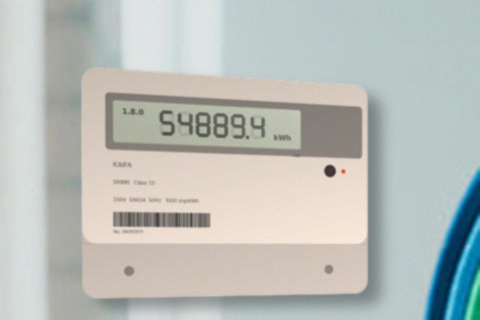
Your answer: 54889.4 (kWh)
